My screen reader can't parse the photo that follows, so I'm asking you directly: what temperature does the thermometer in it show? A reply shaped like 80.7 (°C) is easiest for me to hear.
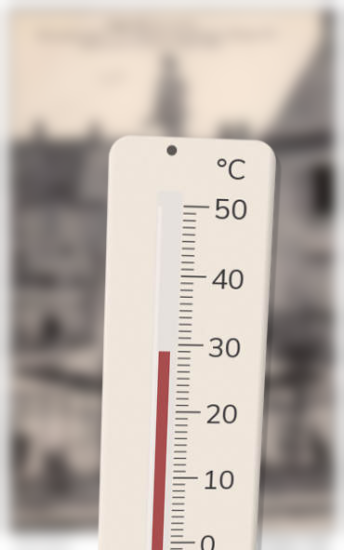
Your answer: 29 (°C)
